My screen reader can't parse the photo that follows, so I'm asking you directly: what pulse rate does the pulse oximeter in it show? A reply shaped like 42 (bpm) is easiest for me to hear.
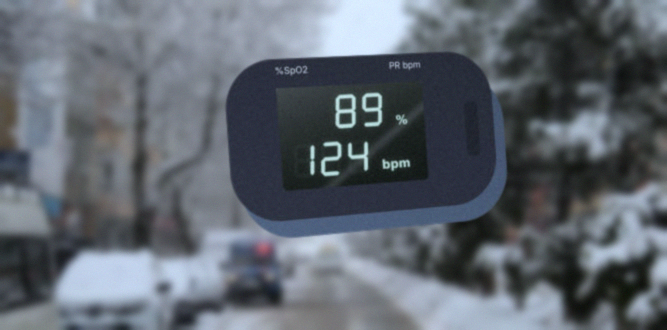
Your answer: 124 (bpm)
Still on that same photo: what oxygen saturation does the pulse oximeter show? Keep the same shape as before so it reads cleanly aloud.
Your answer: 89 (%)
